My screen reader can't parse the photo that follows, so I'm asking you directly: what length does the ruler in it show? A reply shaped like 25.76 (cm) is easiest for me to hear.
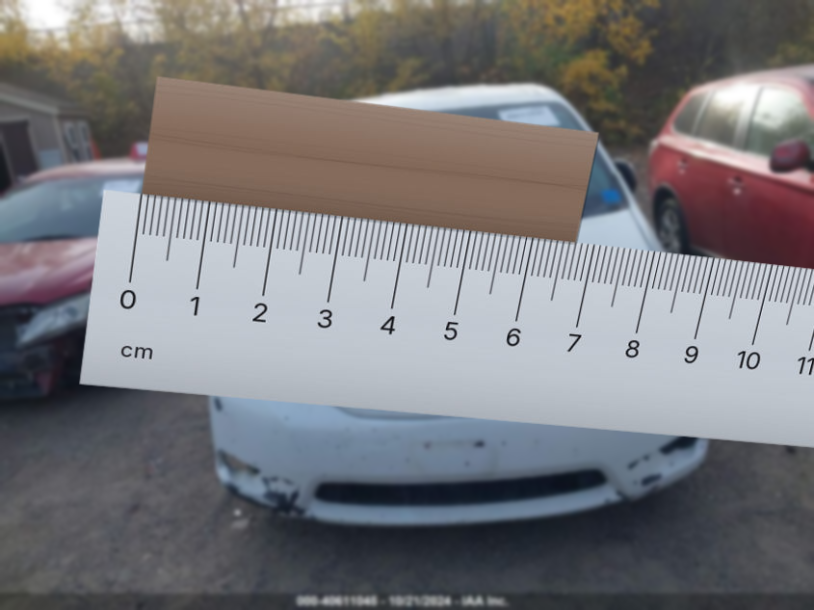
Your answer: 6.7 (cm)
